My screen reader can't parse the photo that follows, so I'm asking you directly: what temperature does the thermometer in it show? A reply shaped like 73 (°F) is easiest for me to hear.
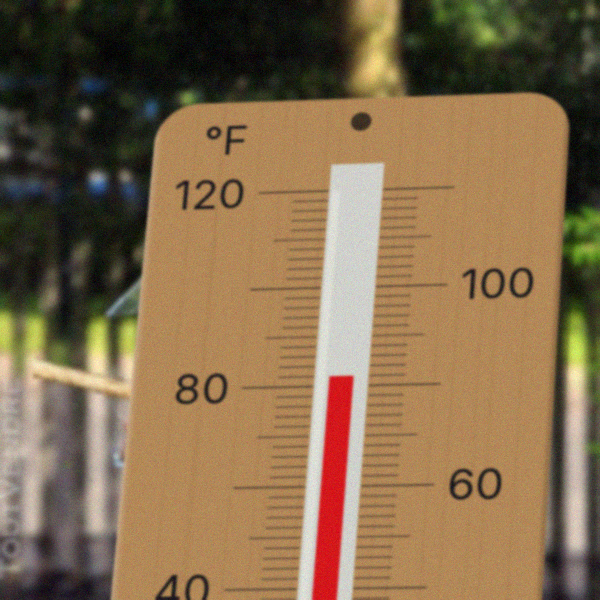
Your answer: 82 (°F)
